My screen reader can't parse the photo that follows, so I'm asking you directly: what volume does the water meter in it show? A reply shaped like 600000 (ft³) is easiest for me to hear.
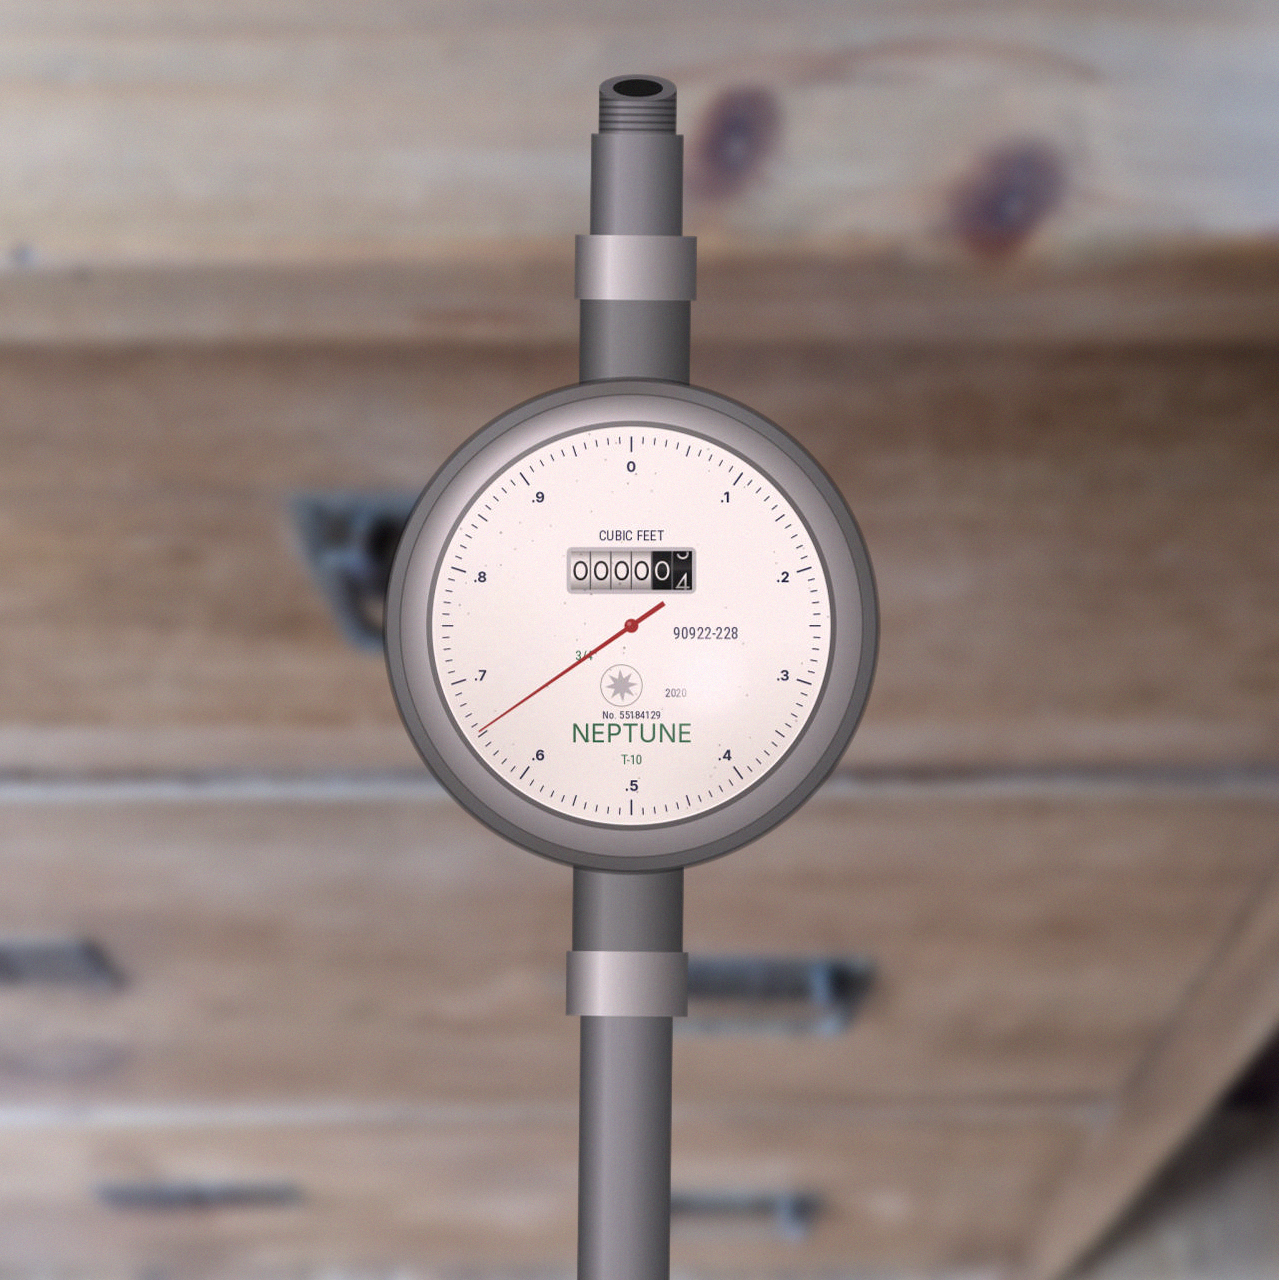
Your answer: 3.65 (ft³)
